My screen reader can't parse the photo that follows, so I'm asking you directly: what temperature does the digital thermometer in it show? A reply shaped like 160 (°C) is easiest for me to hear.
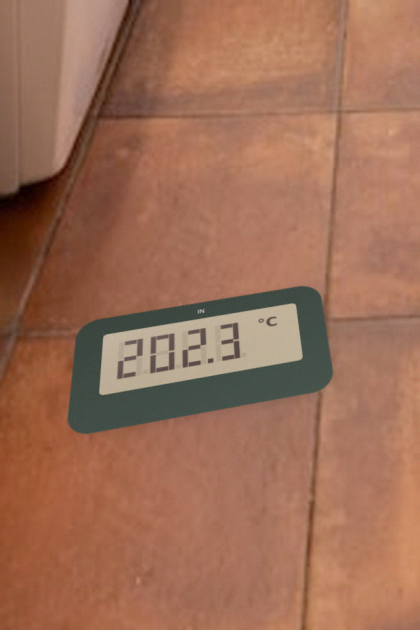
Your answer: 202.3 (°C)
